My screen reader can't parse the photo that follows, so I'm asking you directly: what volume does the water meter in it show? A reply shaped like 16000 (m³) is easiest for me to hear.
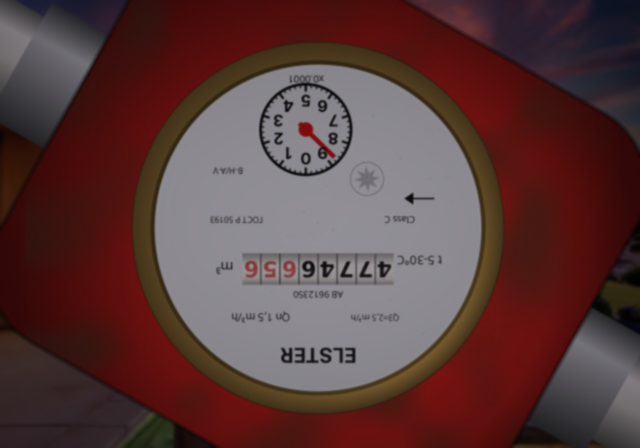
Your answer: 47746.6568 (m³)
